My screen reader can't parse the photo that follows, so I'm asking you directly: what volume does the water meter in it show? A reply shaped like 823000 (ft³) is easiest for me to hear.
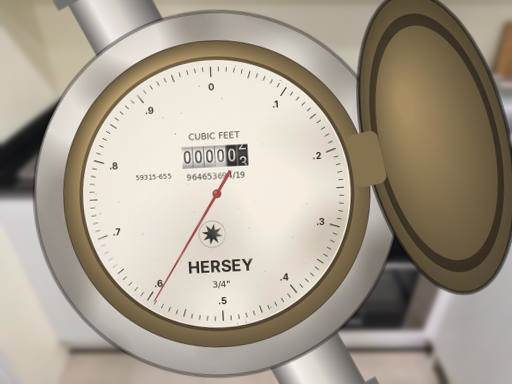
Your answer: 2.59 (ft³)
